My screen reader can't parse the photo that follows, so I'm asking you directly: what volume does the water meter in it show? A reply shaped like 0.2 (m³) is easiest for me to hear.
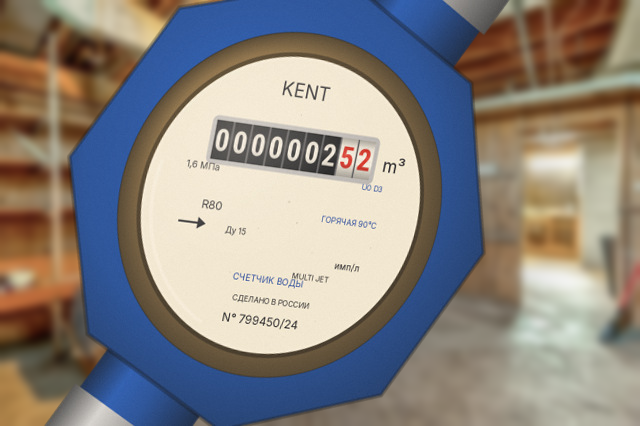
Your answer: 2.52 (m³)
